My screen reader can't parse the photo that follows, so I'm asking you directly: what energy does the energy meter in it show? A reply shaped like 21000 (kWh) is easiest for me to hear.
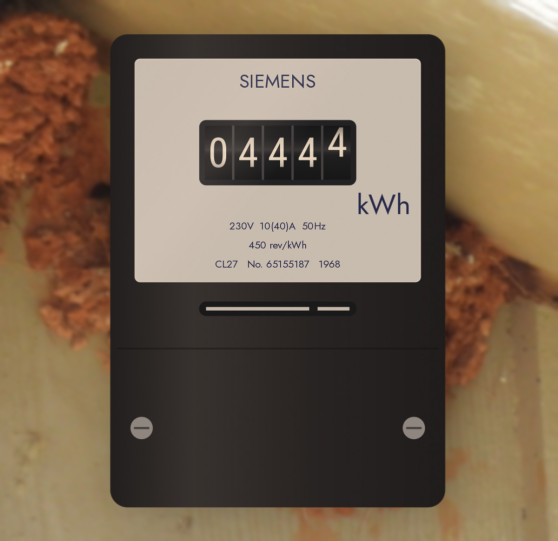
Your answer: 4444 (kWh)
